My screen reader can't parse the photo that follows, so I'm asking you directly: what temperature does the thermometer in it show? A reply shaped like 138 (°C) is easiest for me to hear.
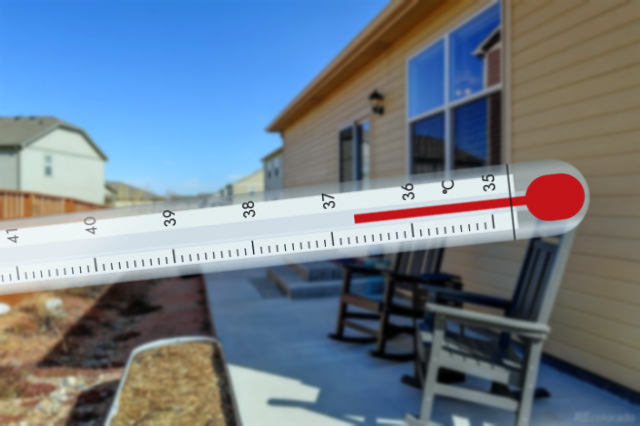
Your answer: 36.7 (°C)
